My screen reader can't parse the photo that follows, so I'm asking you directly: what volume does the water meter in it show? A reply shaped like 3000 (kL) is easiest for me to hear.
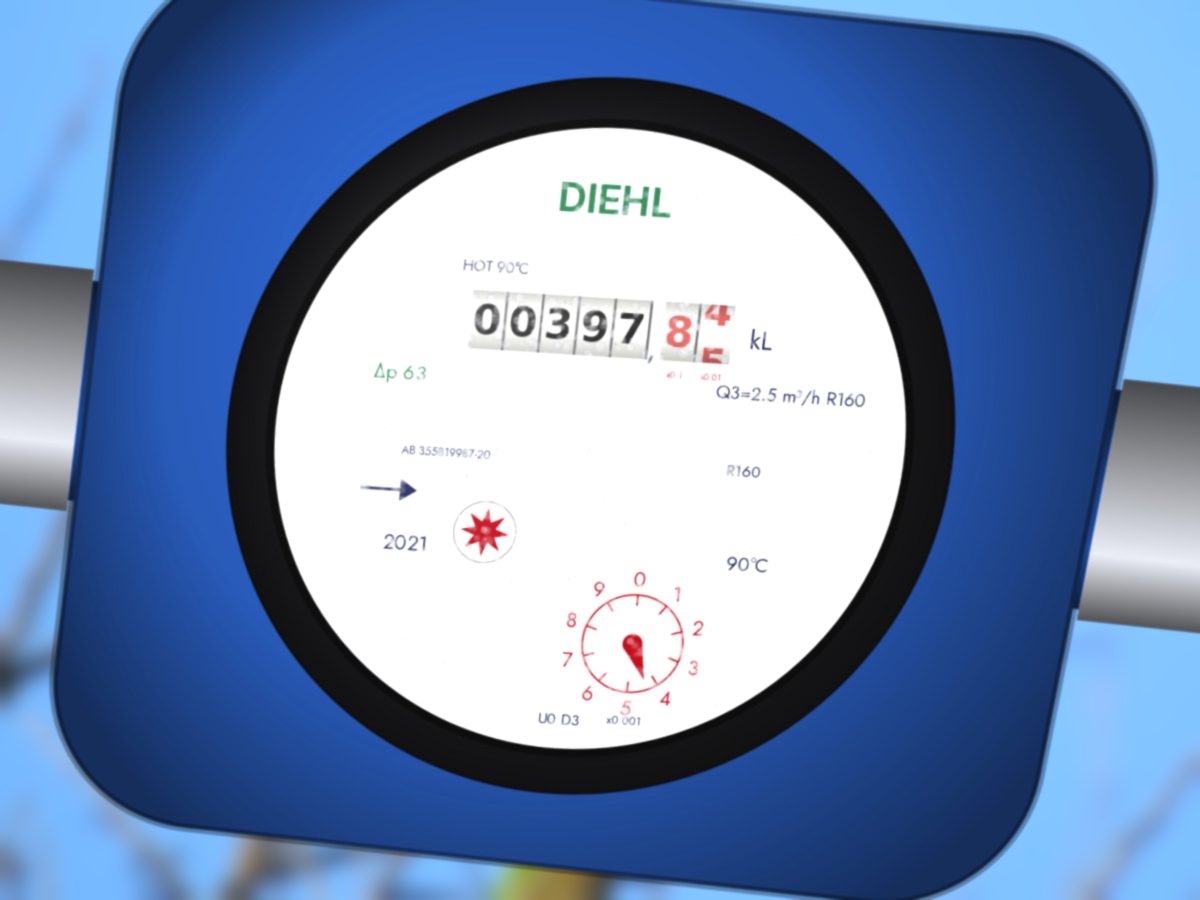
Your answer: 397.844 (kL)
